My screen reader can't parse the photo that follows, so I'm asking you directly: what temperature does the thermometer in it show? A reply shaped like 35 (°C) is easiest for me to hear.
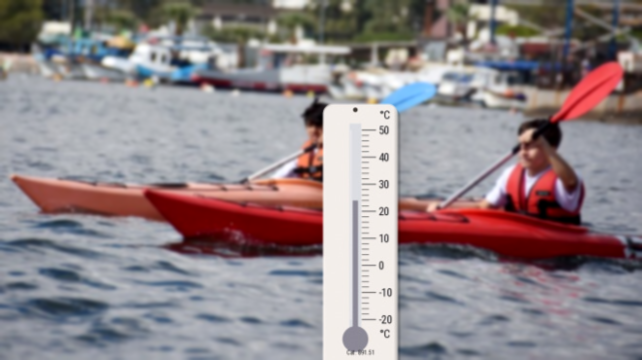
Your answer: 24 (°C)
